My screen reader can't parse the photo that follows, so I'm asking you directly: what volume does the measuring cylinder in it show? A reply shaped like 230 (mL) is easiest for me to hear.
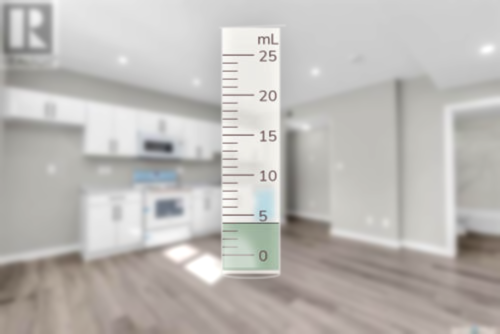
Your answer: 4 (mL)
